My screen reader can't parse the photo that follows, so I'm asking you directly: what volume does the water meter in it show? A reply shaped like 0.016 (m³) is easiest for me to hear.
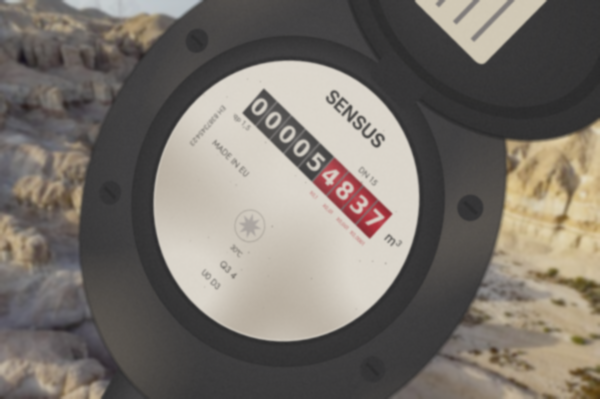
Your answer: 5.4837 (m³)
